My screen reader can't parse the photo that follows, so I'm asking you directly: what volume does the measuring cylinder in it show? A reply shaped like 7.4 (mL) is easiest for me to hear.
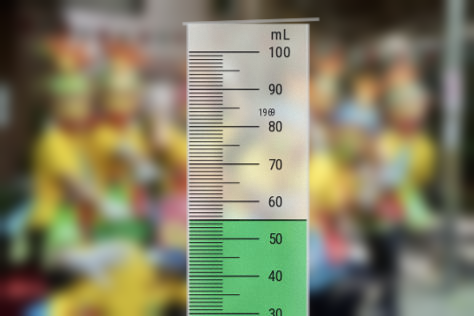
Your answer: 55 (mL)
